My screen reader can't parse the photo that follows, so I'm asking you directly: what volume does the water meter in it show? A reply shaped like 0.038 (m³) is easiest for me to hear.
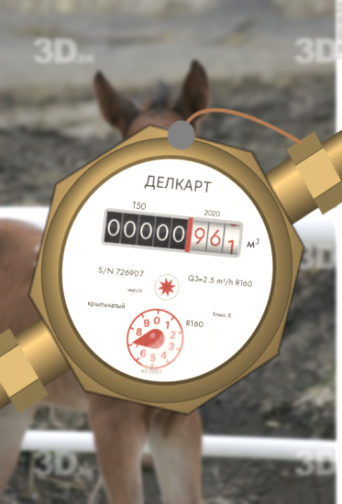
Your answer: 0.9607 (m³)
